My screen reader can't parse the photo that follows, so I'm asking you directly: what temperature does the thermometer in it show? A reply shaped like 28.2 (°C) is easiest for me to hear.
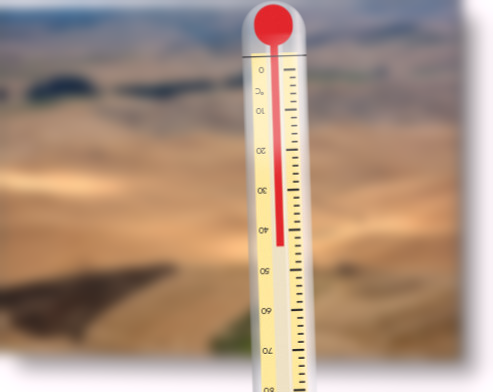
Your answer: 44 (°C)
